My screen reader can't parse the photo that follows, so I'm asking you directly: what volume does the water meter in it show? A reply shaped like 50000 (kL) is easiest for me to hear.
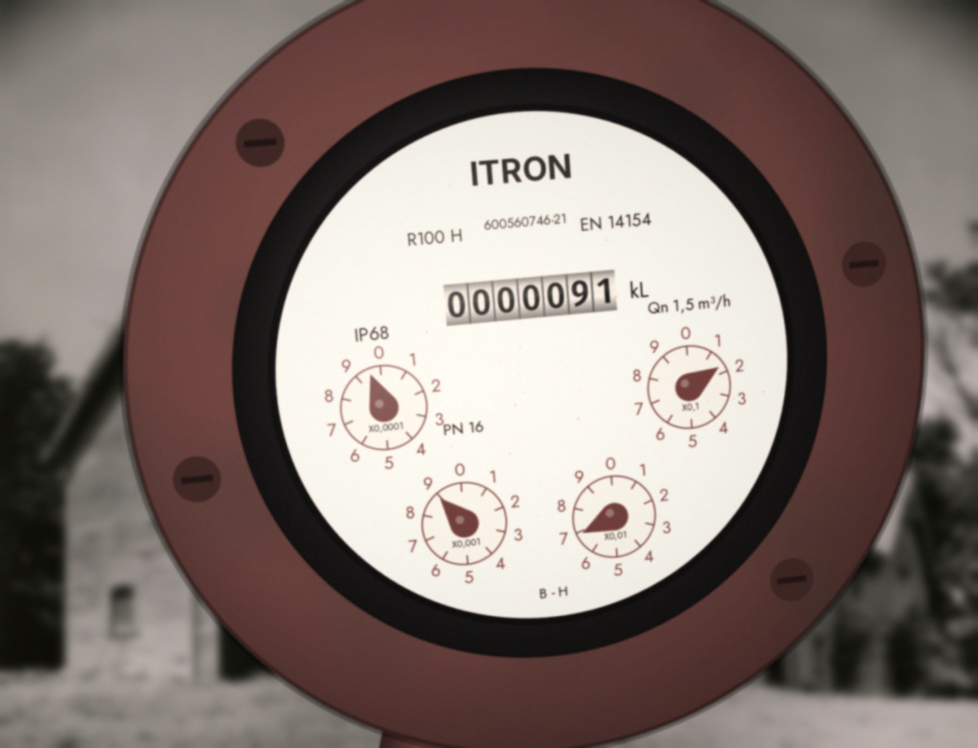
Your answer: 91.1689 (kL)
